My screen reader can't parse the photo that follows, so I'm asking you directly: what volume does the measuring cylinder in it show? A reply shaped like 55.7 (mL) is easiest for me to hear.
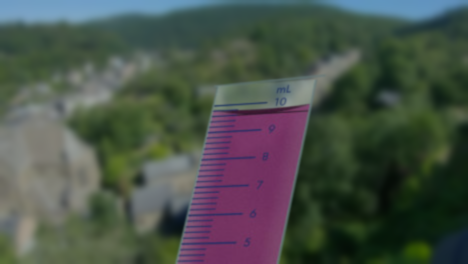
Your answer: 9.6 (mL)
